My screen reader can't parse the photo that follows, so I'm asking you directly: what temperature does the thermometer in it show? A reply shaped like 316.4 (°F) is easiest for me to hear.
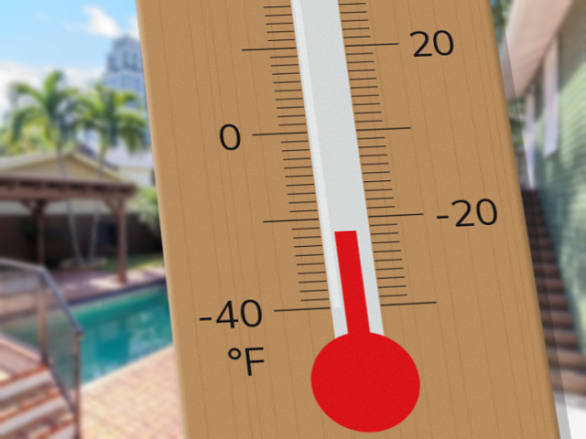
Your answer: -23 (°F)
